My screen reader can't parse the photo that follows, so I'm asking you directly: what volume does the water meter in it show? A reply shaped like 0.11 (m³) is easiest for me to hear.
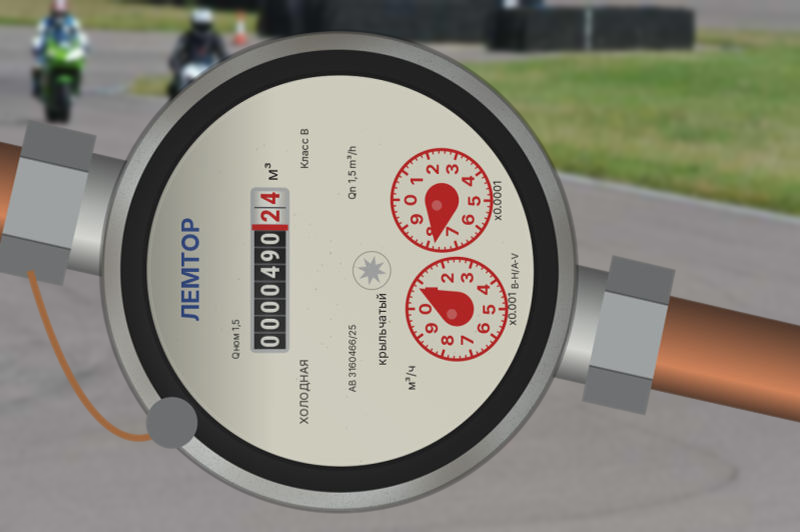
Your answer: 490.2407 (m³)
